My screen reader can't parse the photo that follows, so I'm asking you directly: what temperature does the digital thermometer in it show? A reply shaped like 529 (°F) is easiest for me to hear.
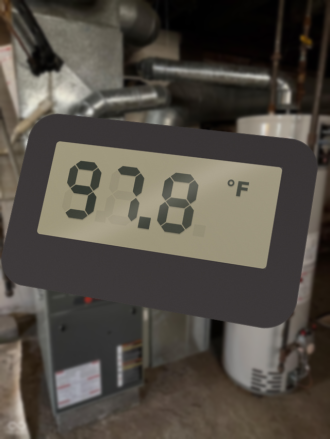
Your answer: 97.8 (°F)
